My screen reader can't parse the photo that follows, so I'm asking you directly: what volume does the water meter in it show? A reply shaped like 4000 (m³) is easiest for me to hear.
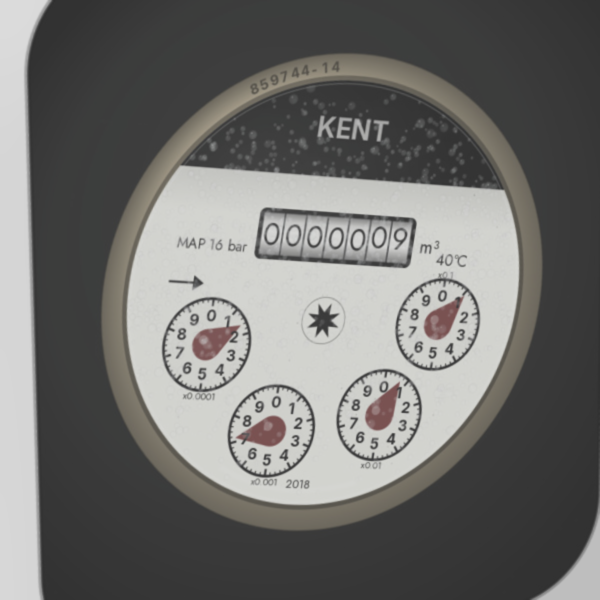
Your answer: 9.1071 (m³)
